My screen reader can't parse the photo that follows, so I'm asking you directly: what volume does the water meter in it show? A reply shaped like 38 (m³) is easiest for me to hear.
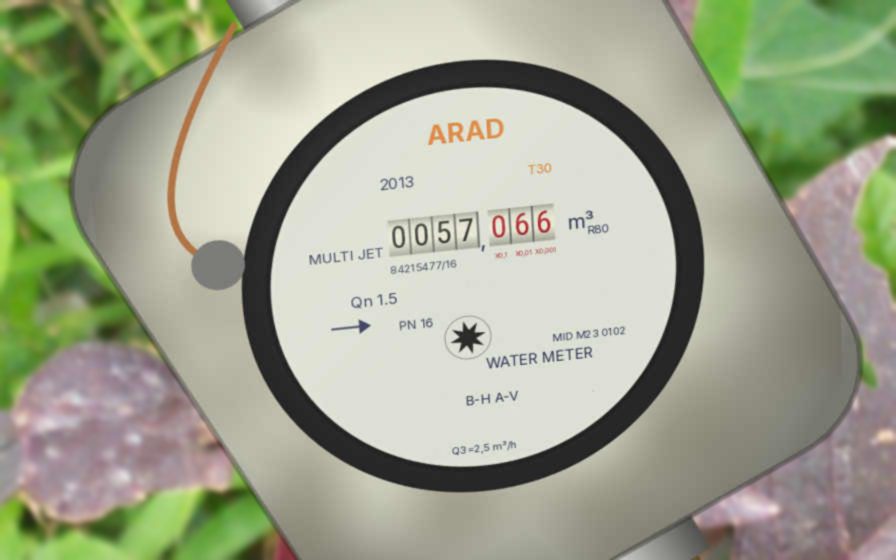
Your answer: 57.066 (m³)
